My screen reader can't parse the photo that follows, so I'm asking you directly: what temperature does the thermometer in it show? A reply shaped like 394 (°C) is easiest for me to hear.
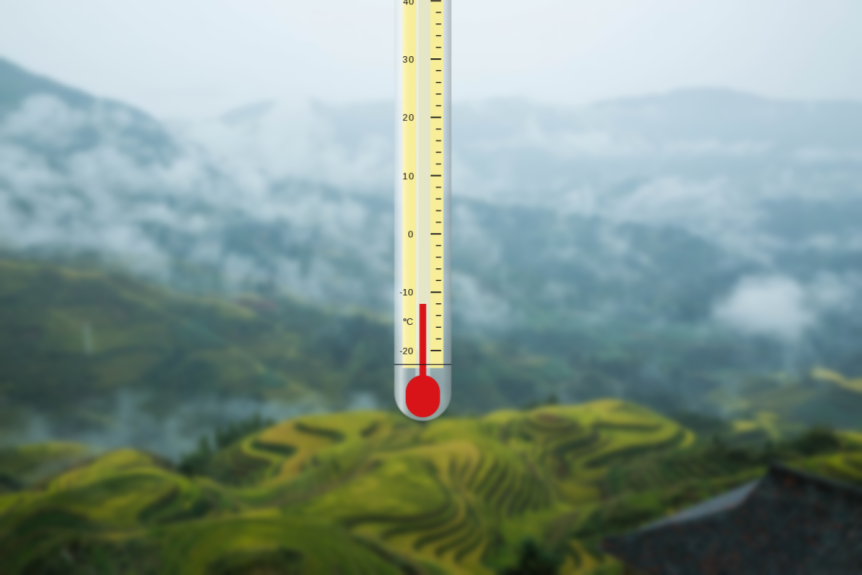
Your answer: -12 (°C)
